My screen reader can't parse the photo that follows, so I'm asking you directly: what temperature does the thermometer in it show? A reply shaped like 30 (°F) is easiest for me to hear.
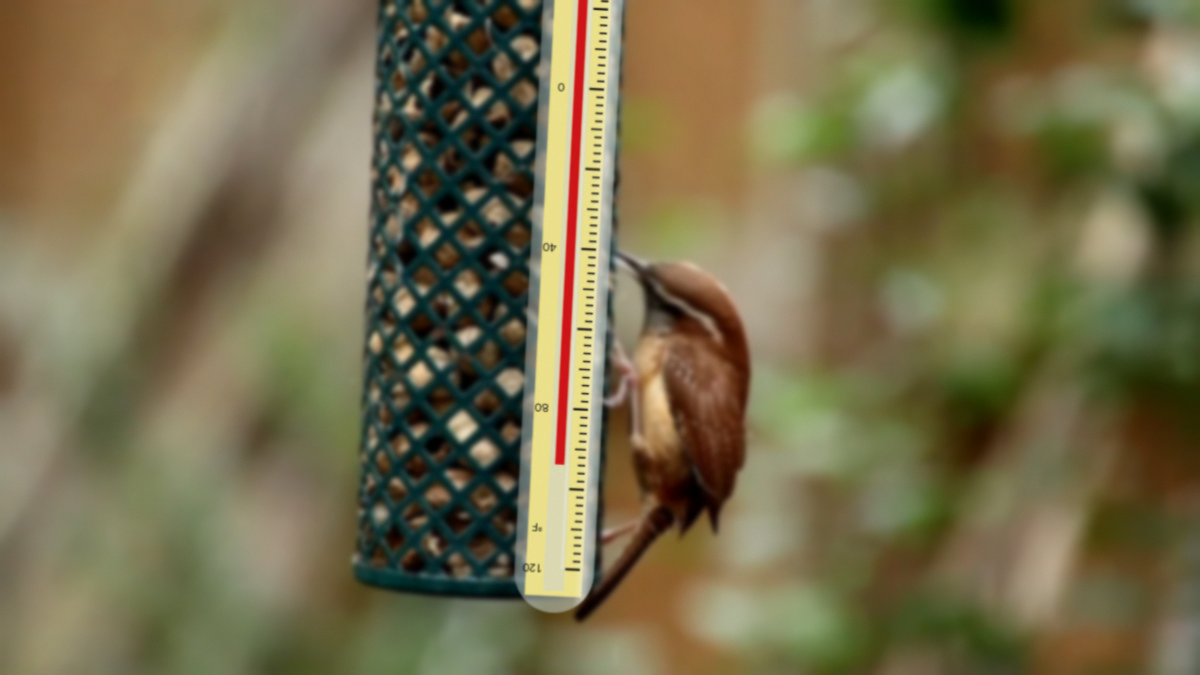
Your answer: 94 (°F)
